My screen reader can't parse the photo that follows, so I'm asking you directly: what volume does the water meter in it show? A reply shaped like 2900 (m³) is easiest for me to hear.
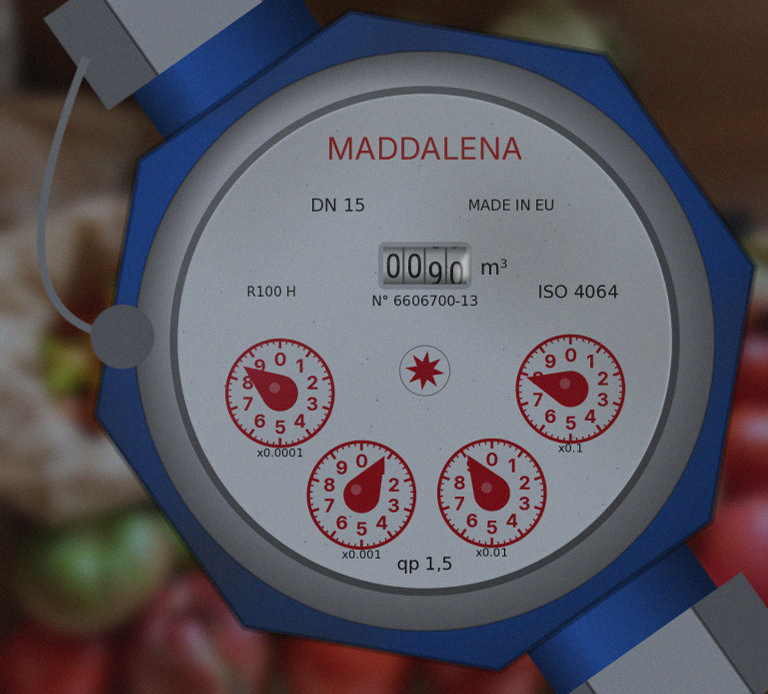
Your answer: 89.7908 (m³)
